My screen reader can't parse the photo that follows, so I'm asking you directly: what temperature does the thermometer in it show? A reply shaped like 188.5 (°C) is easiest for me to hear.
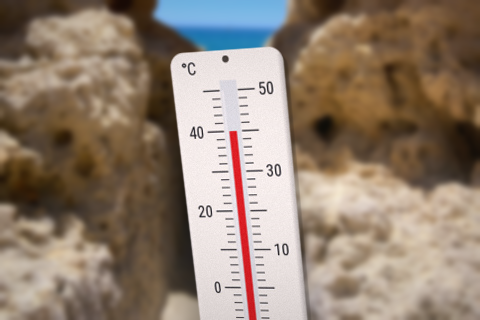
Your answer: 40 (°C)
